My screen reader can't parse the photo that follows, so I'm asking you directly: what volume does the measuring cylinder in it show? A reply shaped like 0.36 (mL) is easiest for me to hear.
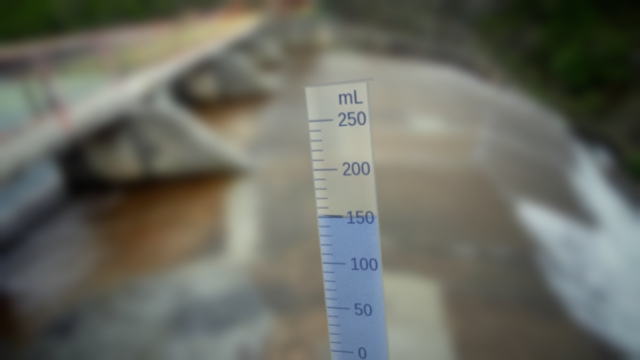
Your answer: 150 (mL)
